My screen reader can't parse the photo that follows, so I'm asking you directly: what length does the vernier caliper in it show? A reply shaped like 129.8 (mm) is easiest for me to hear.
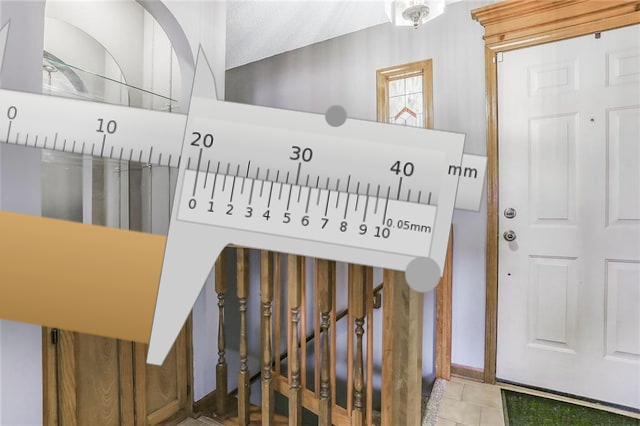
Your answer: 20.0 (mm)
